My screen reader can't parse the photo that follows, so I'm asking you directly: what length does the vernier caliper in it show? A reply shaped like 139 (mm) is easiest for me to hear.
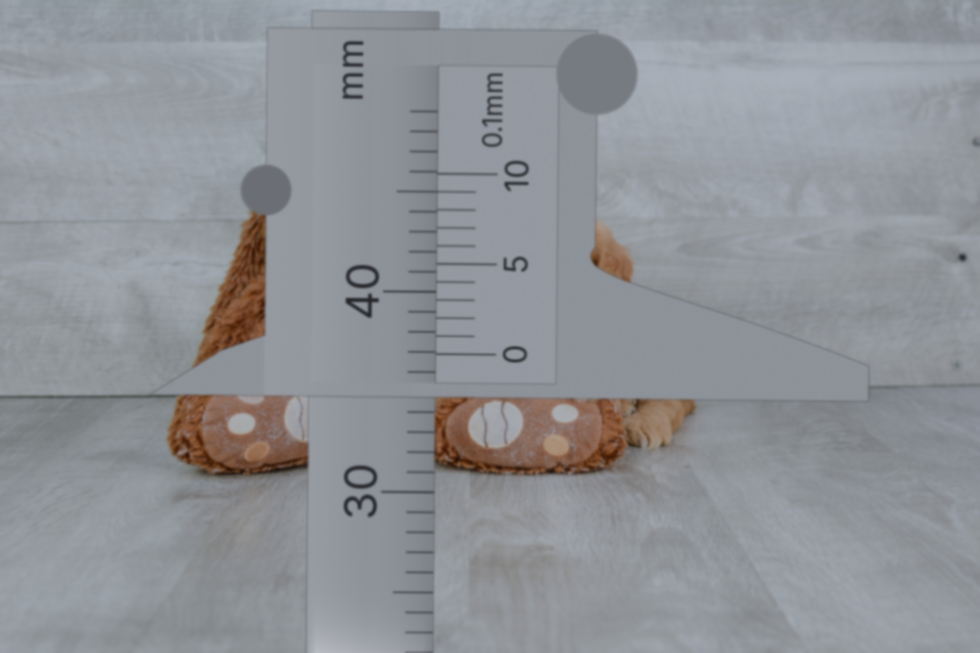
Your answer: 36.9 (mm)
